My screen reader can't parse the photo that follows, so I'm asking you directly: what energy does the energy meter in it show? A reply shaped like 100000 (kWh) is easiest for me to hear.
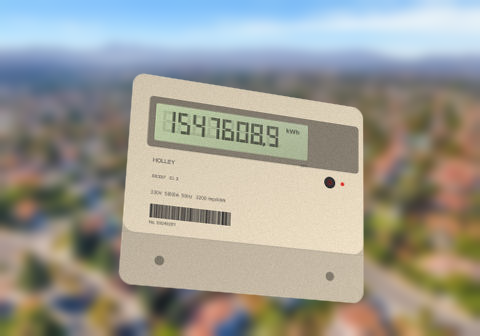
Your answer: 1547608.9 (kWh)
